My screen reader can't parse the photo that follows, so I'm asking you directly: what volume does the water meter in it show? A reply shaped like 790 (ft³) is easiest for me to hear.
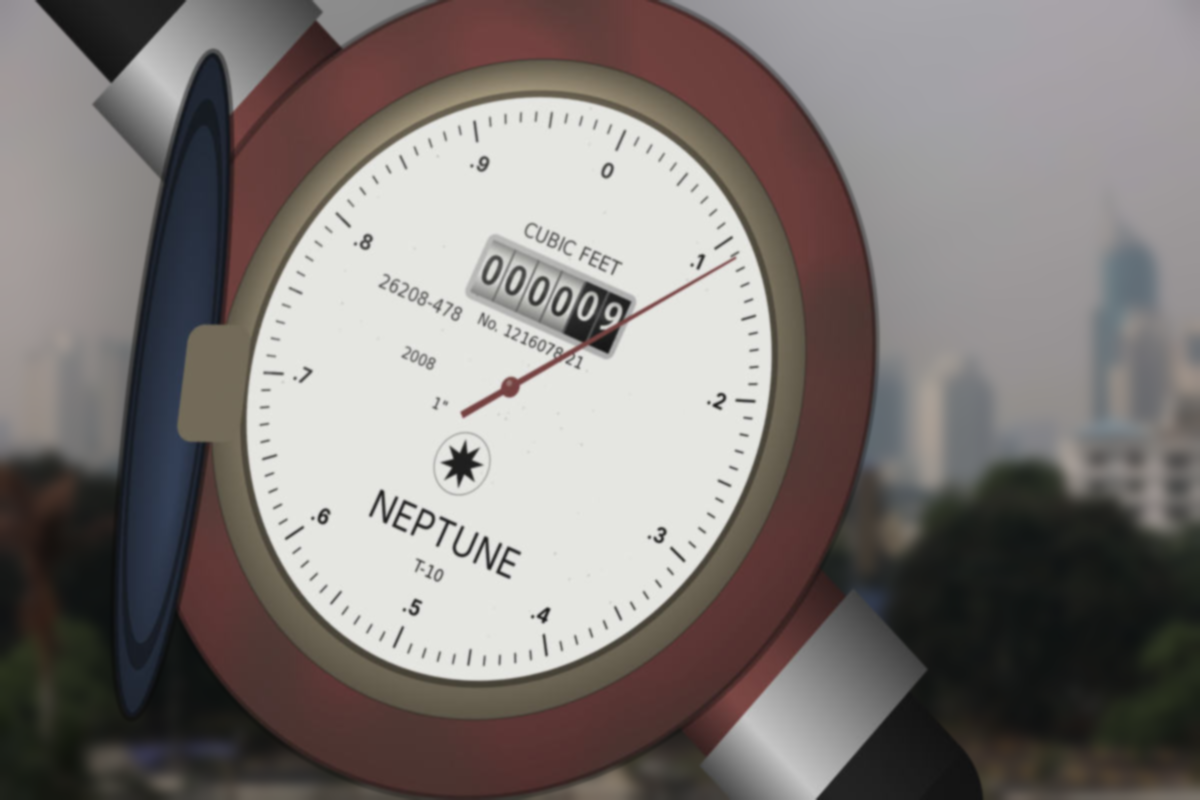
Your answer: 9.11 (ft³)
